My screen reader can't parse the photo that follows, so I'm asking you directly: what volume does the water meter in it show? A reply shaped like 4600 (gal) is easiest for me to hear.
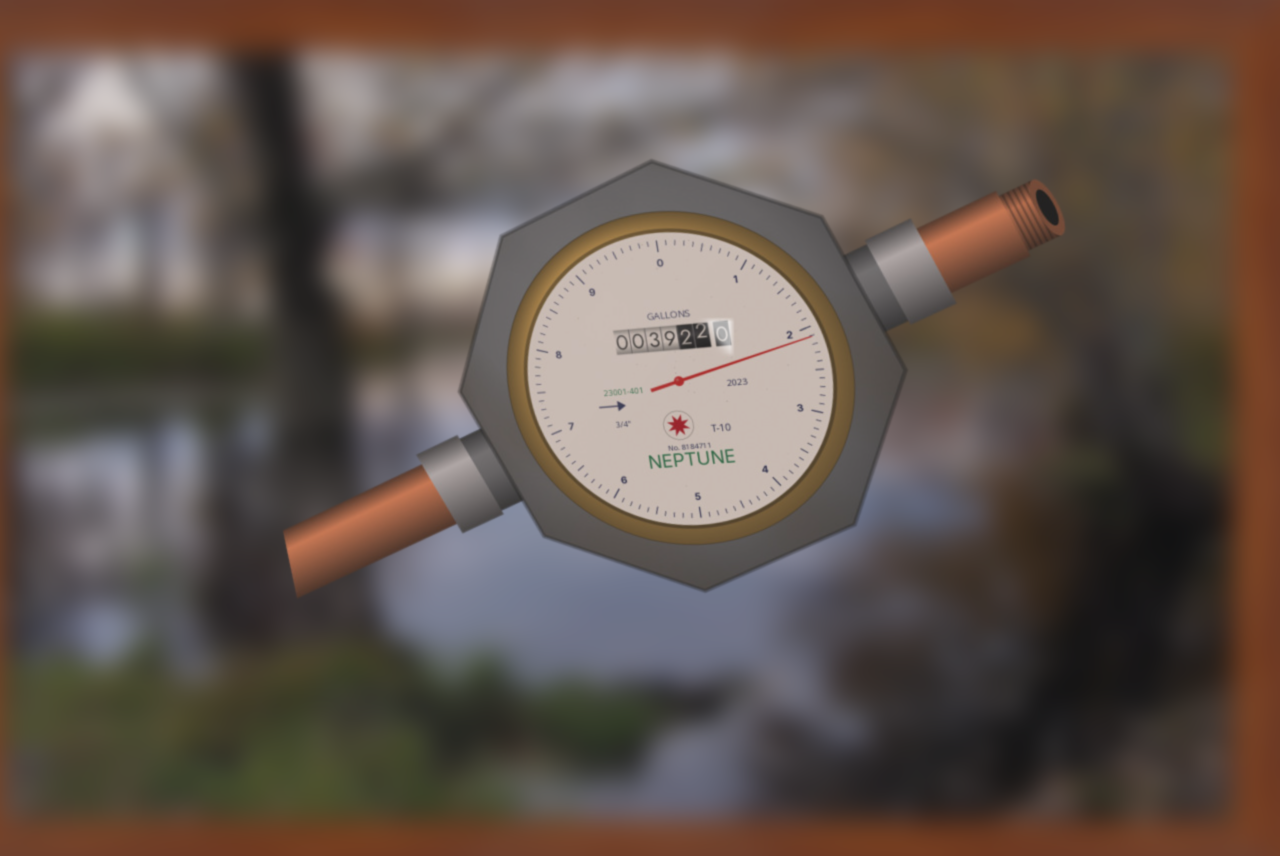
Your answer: 39222.1 (gal)
